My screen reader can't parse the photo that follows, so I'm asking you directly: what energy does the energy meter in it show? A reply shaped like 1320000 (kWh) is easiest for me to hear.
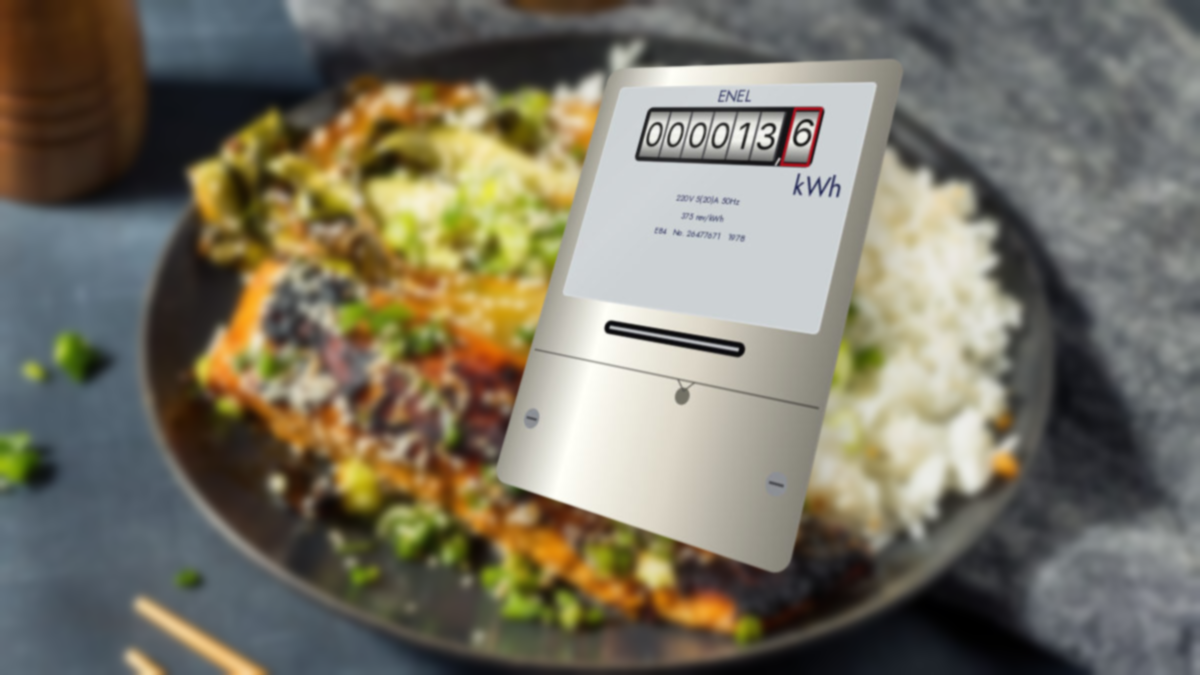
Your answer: 13.6 (kWh)
